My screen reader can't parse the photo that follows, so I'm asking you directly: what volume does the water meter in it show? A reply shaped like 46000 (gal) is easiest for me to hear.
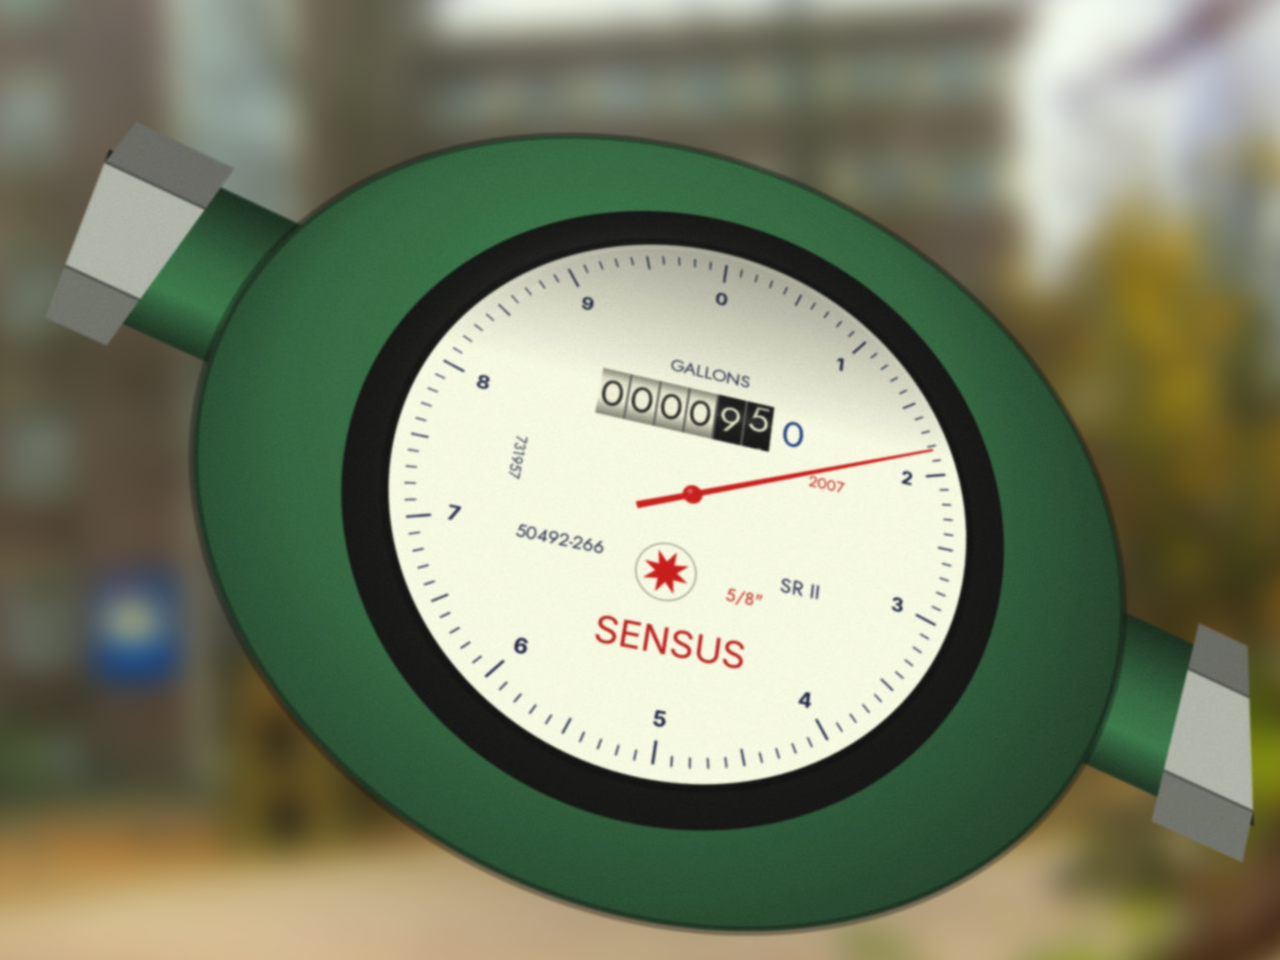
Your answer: 951.8 (gal)
